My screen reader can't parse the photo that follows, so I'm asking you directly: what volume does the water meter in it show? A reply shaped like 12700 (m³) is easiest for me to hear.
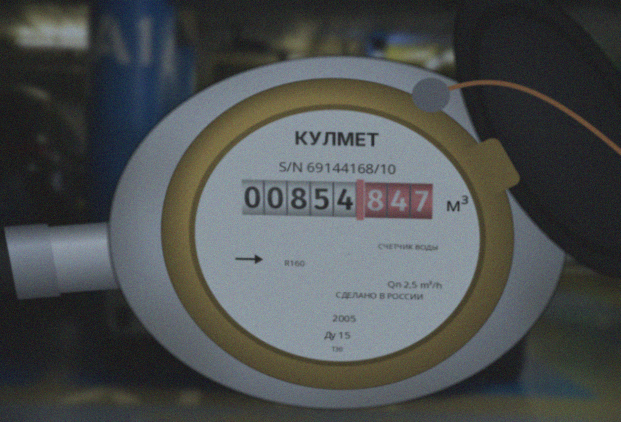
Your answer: 854.847 (m³)
